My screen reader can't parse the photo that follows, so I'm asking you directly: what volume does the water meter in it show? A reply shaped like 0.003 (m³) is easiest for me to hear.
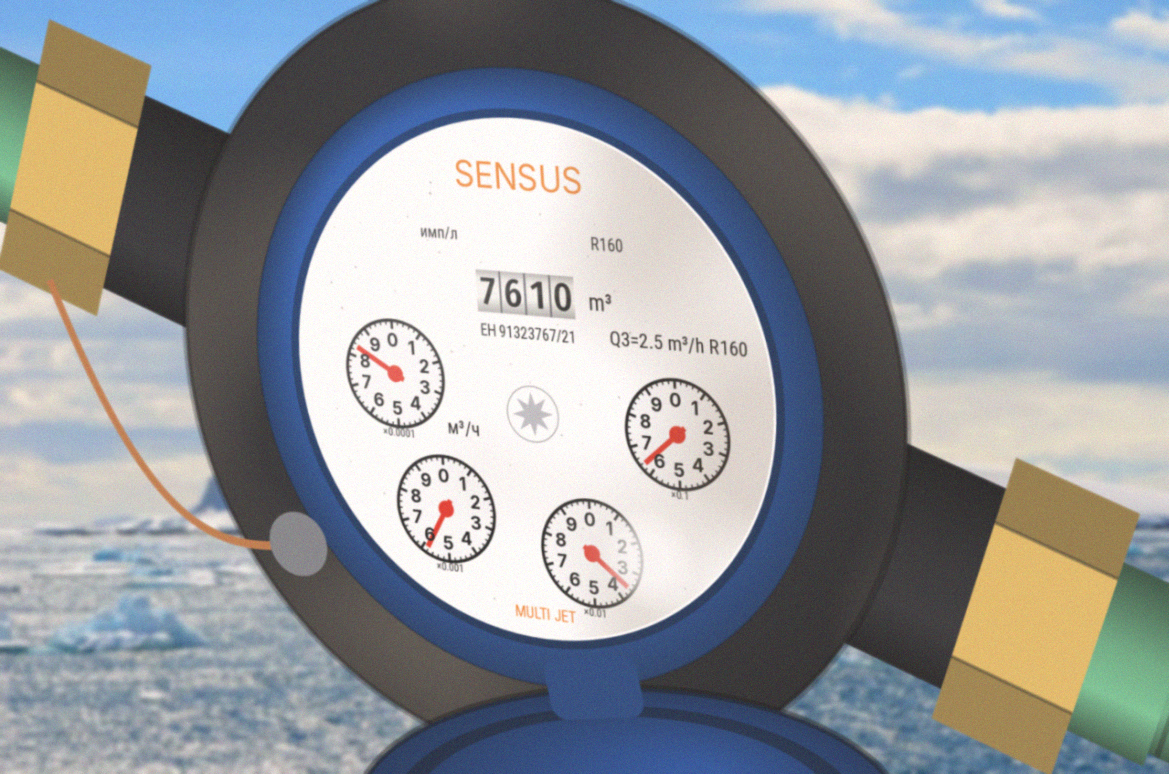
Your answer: 7610.6358 (m³)
